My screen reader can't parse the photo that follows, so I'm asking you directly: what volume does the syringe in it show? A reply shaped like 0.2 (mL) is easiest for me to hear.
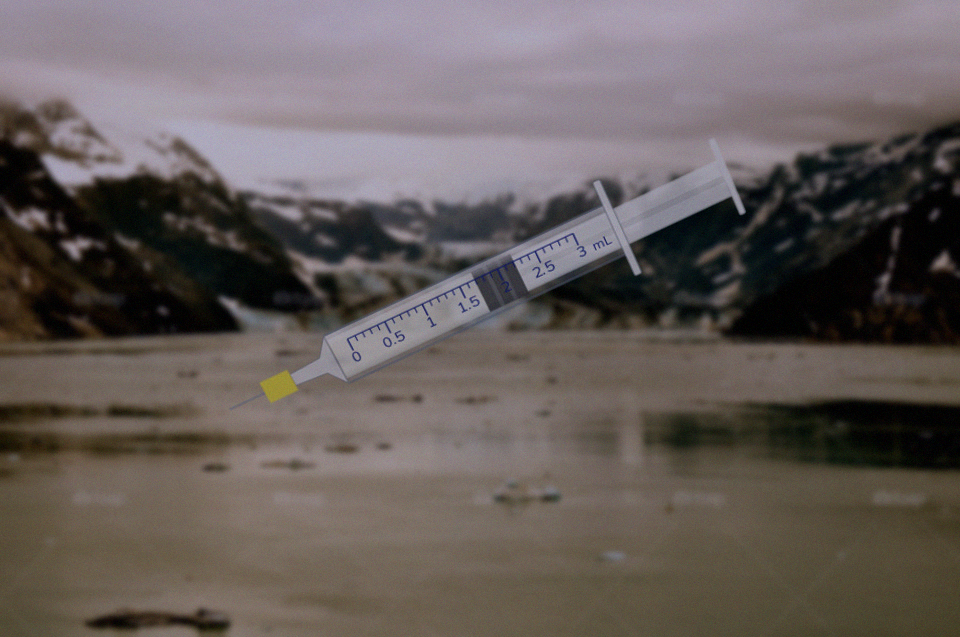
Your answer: 1.7 (mL)
